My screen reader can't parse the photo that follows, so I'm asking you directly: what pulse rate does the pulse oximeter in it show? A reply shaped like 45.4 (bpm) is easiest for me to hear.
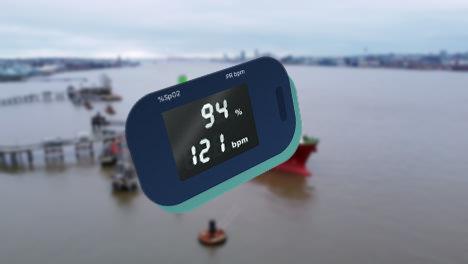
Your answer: 121 (bpm)
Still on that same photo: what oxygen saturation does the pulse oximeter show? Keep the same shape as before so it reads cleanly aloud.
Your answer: 94 (%)
